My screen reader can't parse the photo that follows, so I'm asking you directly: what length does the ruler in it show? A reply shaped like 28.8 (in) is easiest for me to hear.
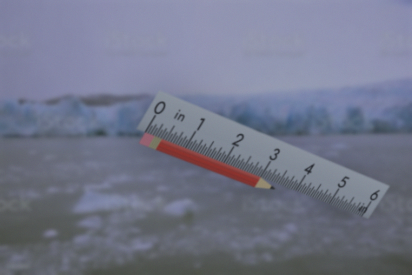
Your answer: 3.5 (in)
